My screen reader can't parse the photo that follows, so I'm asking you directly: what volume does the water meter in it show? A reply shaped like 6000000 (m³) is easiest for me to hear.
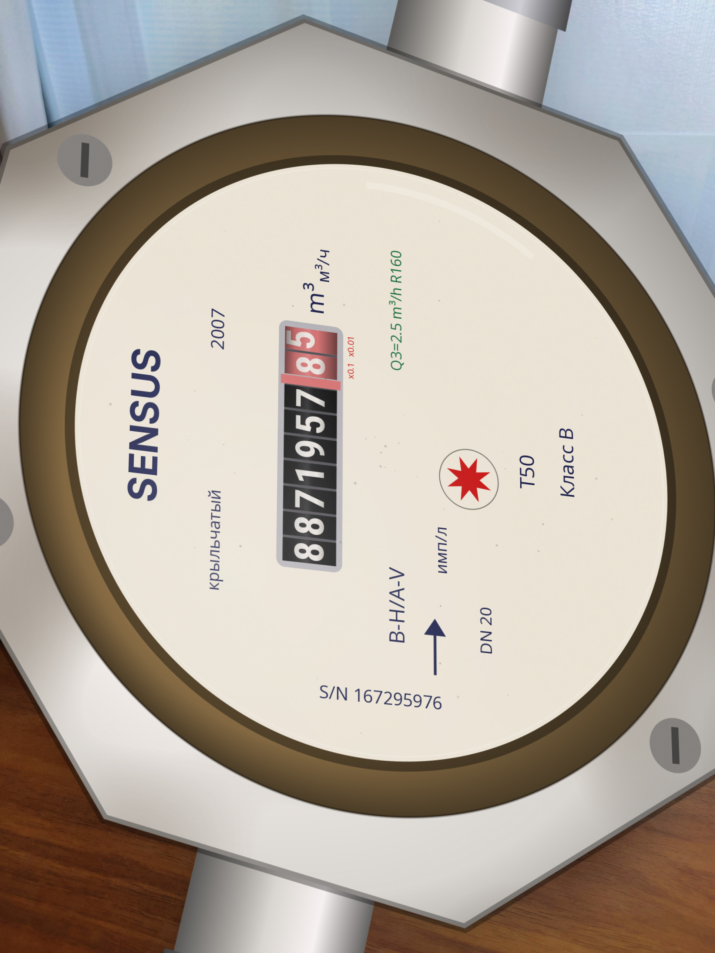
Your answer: 8871957.85 (m³)
